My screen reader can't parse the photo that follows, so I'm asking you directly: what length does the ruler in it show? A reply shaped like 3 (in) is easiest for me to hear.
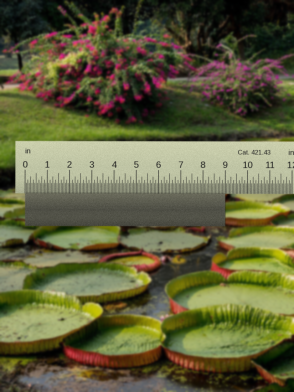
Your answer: 9 (in)
